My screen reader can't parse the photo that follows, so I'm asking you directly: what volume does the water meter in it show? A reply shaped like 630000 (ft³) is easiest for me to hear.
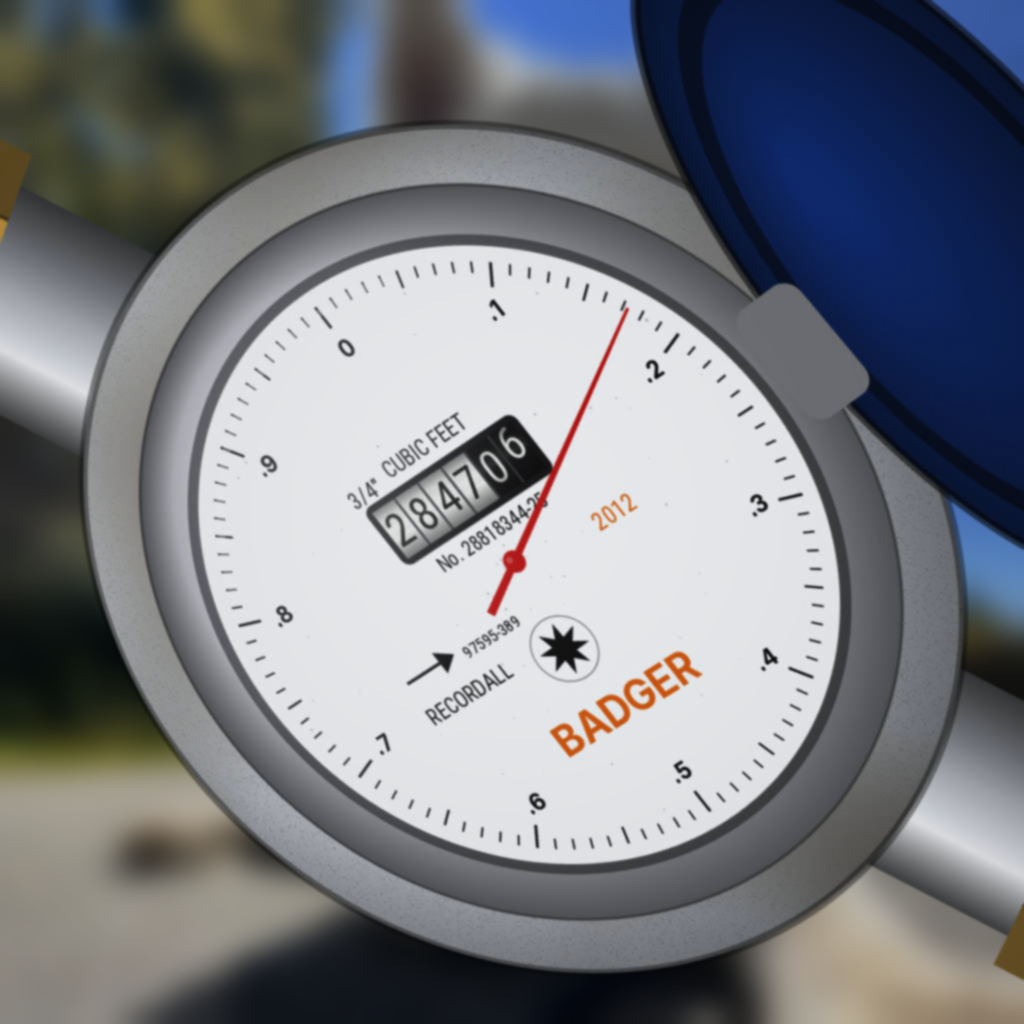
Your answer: 284706.17 (ft³)
